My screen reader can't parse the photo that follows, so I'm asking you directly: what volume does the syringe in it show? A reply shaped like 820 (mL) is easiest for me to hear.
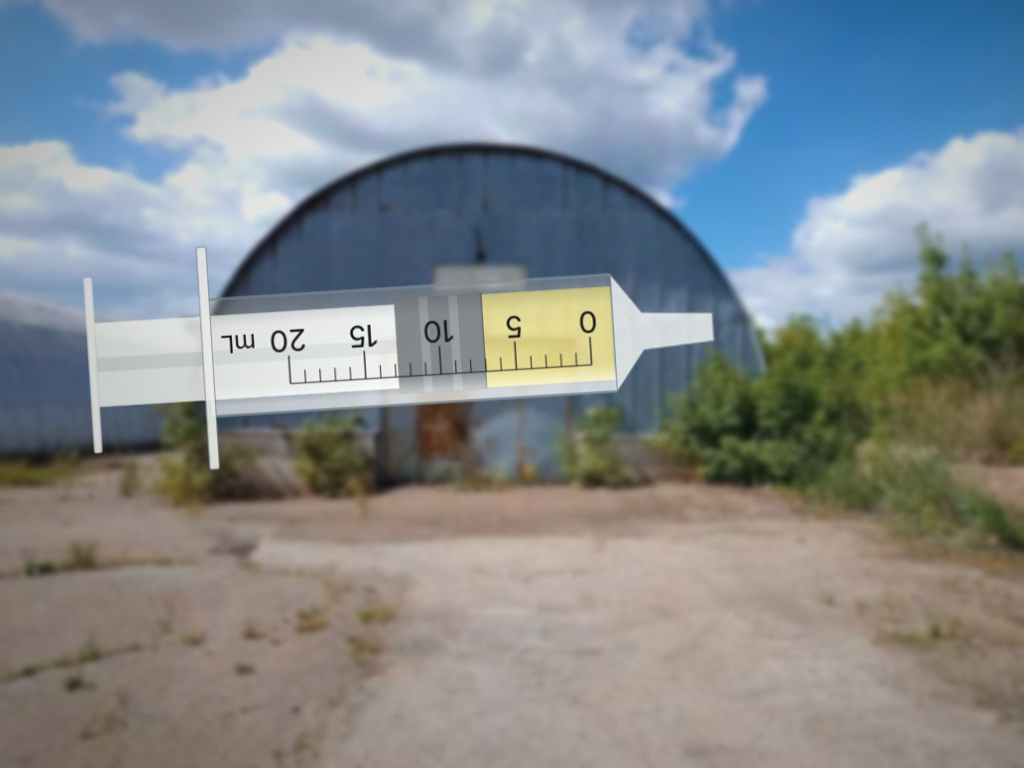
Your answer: 7 (mL)
